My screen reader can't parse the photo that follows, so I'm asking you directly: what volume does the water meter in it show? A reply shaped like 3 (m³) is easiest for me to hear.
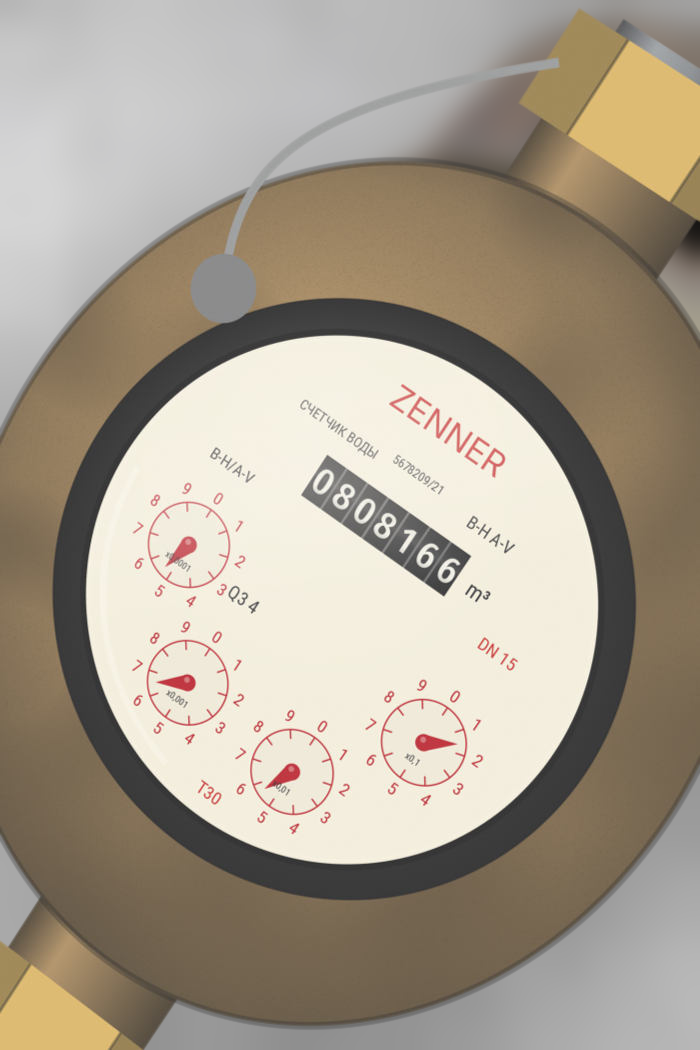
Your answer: 808166.1565 (m³)
